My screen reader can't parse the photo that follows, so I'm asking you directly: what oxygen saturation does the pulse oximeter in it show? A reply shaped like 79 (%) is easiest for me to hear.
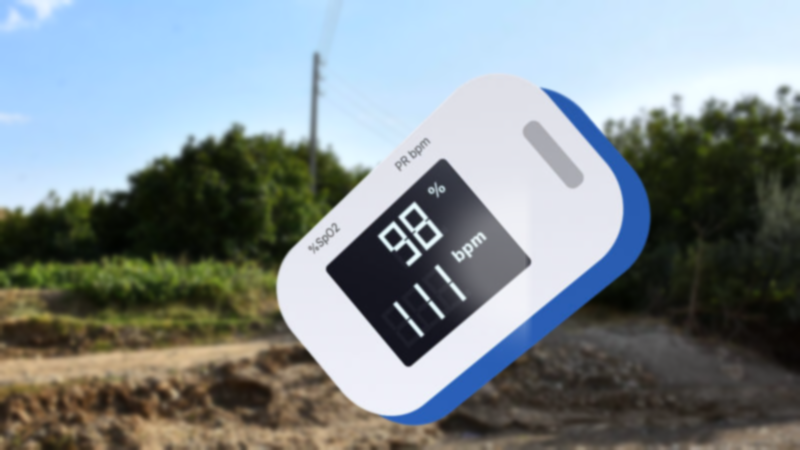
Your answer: 98 (%)
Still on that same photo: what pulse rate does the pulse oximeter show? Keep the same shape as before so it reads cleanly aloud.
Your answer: 111 (bpm)
